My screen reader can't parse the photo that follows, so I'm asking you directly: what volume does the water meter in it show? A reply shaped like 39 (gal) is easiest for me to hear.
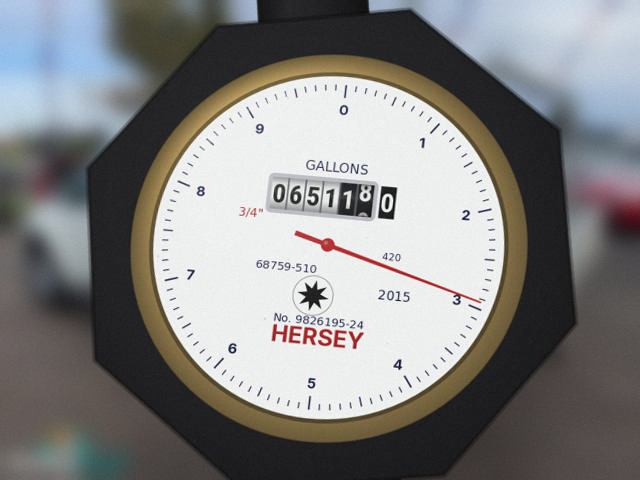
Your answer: 651182.9 (gal)
